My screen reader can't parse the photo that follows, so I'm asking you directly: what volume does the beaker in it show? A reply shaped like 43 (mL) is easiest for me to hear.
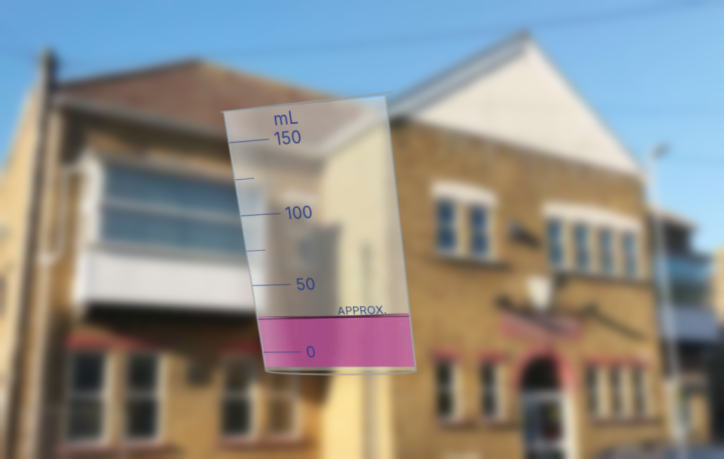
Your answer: 25 (mL)
